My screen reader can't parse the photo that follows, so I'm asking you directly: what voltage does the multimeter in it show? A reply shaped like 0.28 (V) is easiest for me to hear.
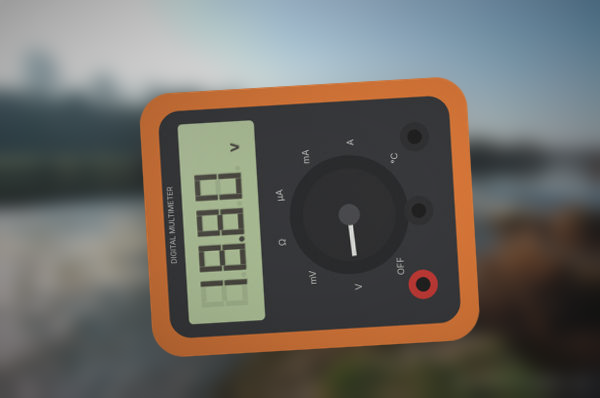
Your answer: 18.80 (V)
